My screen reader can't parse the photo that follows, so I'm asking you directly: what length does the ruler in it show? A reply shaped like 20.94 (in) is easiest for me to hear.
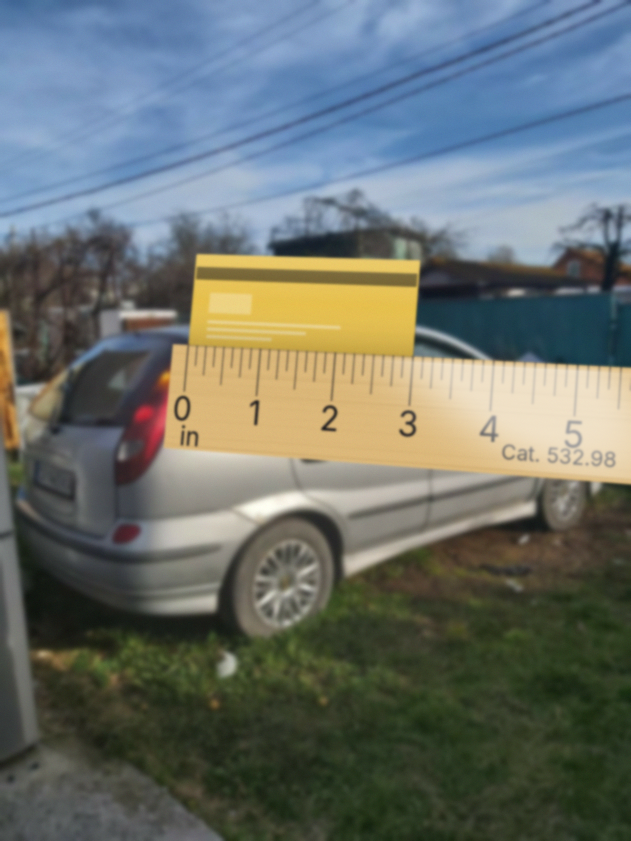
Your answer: 3 (in)
